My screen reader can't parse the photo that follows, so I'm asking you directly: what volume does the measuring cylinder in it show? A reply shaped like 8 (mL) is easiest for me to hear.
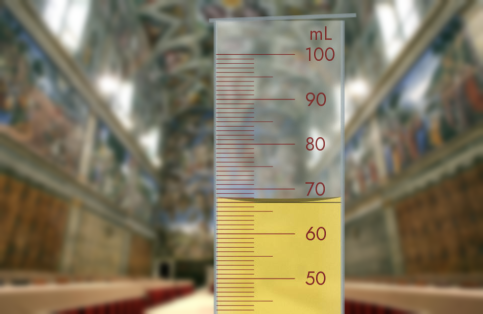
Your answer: 67 (mL)
